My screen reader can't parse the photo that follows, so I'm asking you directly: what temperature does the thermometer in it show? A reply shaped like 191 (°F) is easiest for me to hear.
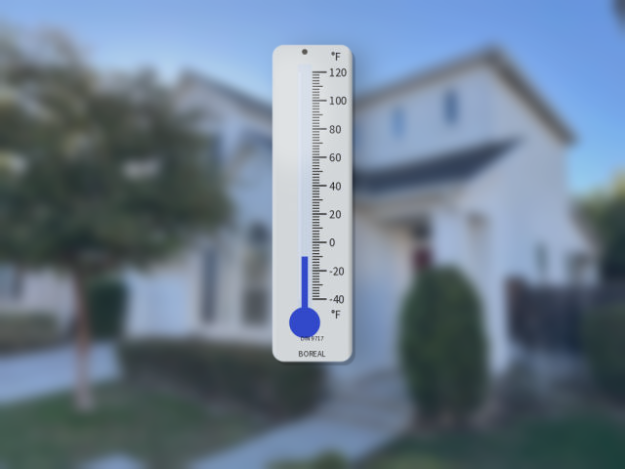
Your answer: -10 (°F)
